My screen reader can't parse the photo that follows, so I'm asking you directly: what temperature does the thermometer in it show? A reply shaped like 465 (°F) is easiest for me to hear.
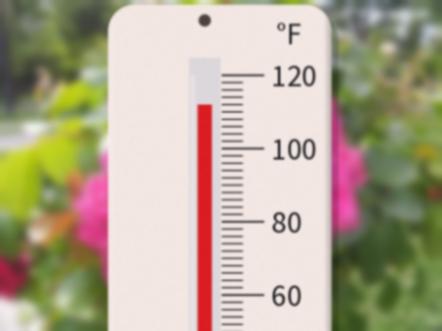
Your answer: 112 (°F)
